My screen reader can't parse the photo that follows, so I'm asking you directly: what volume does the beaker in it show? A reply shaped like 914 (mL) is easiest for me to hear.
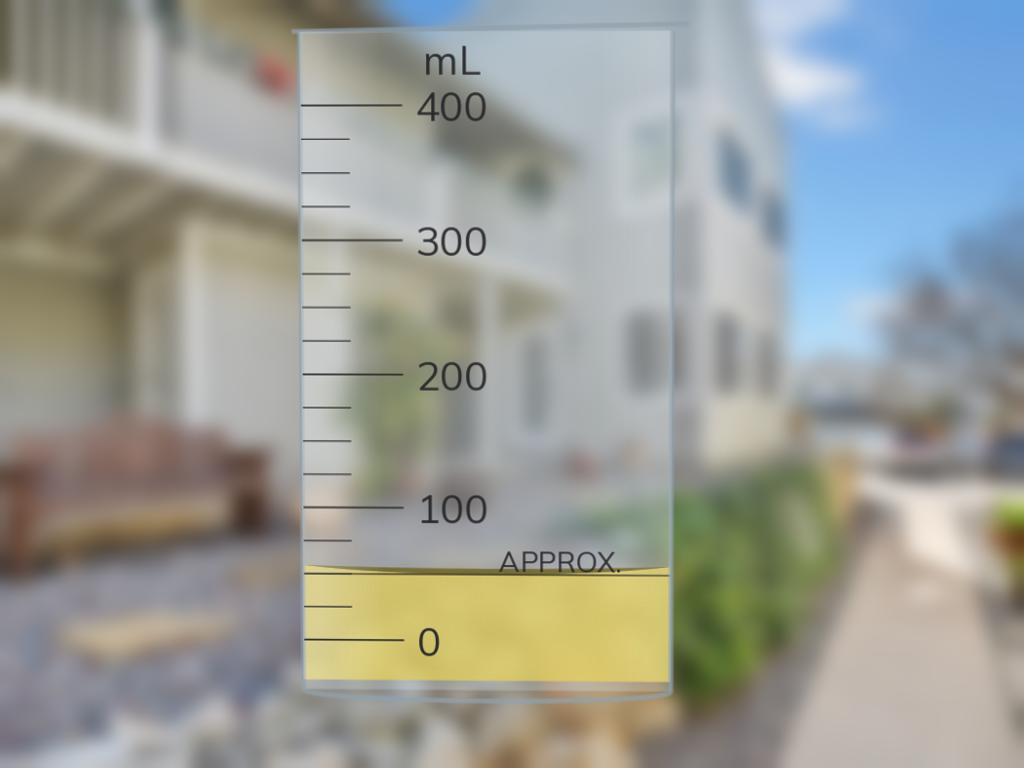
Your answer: 50 (mL)
